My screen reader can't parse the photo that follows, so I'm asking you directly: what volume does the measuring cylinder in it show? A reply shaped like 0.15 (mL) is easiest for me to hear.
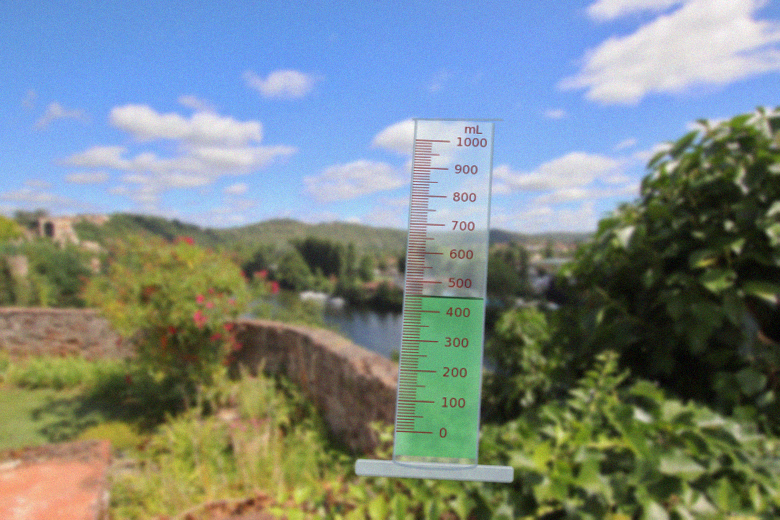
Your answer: 450 (mL)
